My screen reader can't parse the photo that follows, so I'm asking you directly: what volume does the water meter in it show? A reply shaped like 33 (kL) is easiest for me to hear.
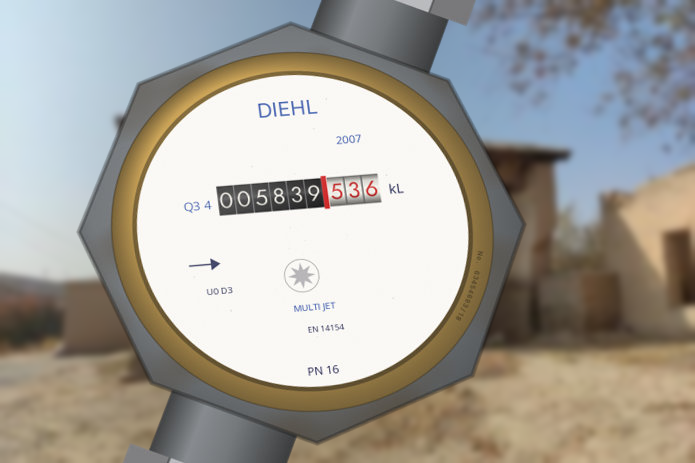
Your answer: 5839.536 (kL)
